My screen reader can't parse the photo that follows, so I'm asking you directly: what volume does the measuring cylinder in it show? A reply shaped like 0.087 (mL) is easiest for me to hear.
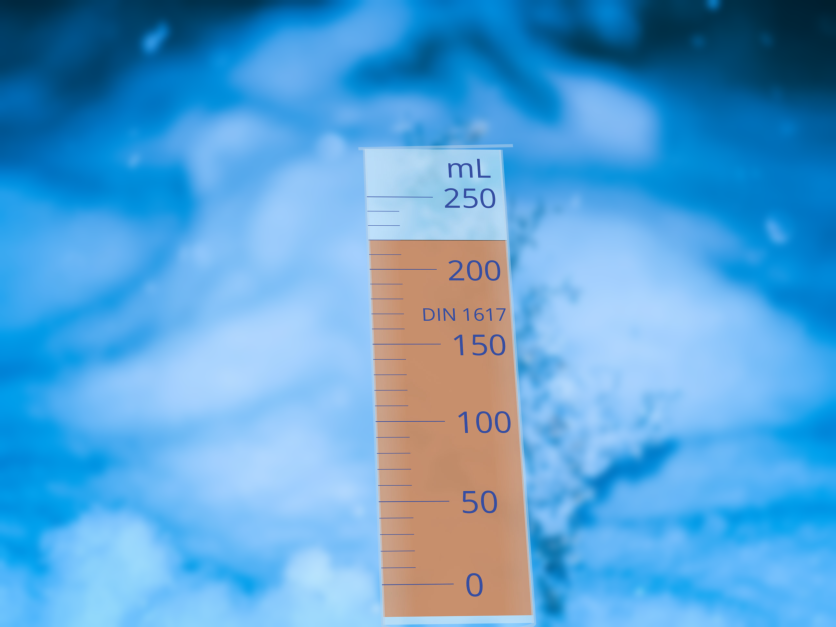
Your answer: 220 (mL)
